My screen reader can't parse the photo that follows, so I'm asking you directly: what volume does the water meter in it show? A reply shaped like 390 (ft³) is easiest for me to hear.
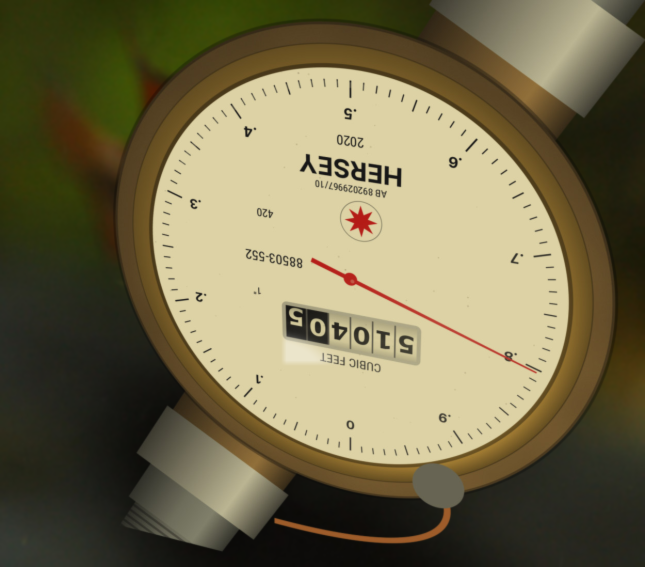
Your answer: 510404.80 (ft³)
